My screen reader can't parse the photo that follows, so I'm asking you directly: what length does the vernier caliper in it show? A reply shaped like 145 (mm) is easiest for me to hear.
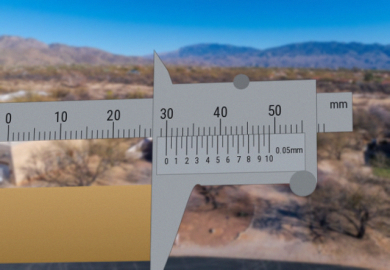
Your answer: 30.0 (mm)
